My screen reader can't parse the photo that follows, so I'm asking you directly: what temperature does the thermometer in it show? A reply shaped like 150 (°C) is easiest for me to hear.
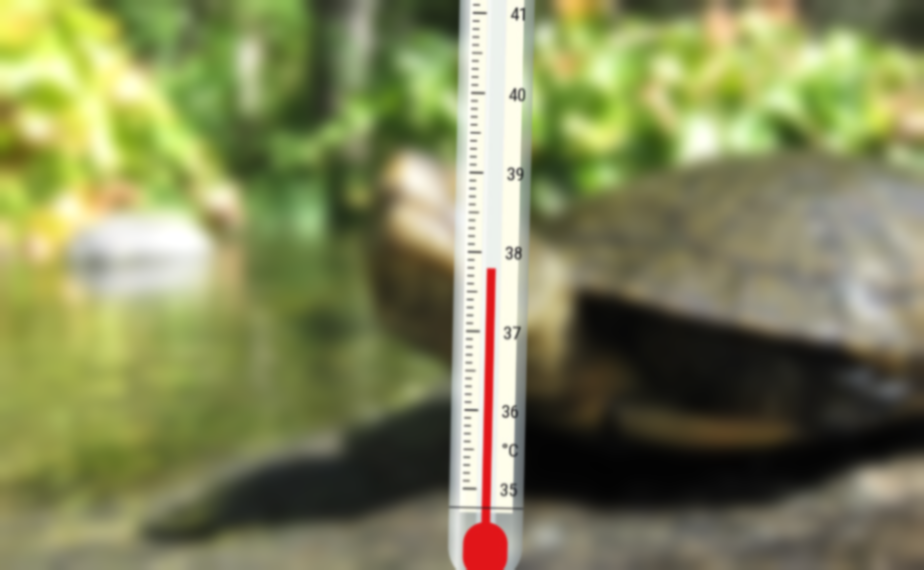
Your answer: 37.8 (°C)
